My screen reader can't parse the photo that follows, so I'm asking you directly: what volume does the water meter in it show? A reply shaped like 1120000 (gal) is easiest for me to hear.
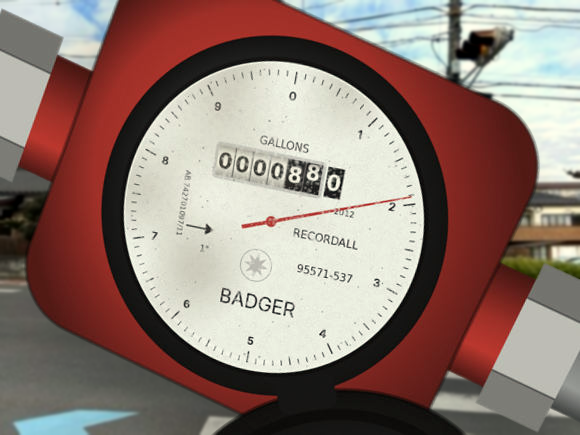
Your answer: 881.9 (gal)
